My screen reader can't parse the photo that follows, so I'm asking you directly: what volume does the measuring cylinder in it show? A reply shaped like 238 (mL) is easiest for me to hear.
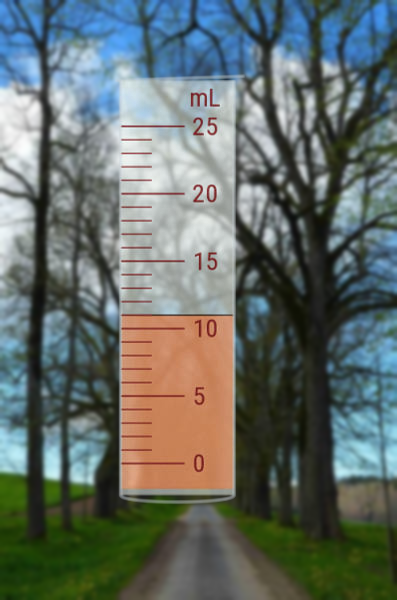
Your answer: 11 (mL)
